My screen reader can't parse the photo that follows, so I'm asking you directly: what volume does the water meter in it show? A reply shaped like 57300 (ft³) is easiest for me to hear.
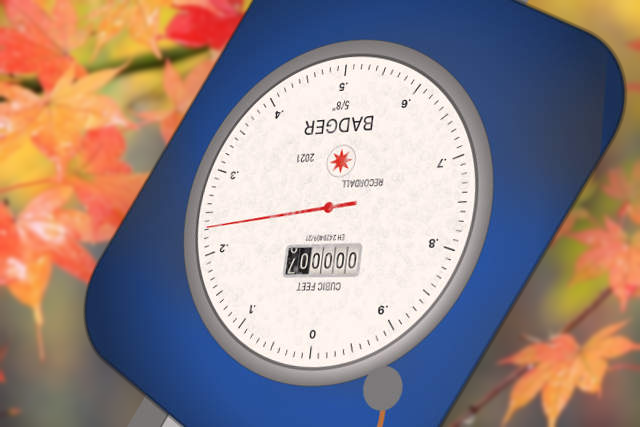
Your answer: 7.23 (ft³)
